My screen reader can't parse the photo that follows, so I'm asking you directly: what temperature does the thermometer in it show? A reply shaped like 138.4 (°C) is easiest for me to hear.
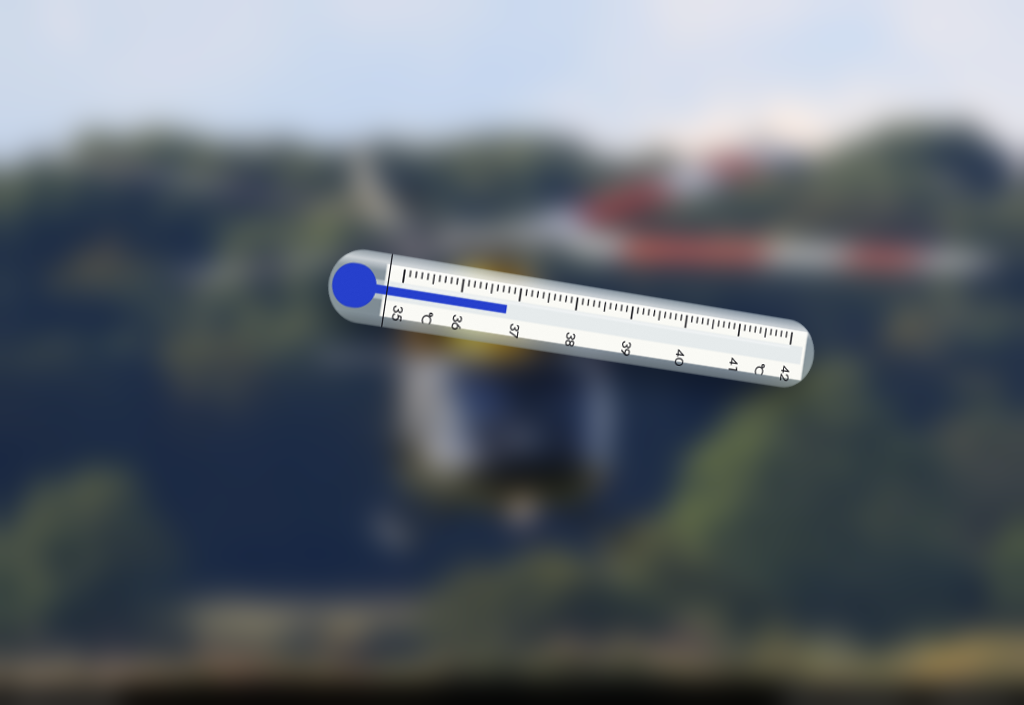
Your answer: 36.8 (°C)
